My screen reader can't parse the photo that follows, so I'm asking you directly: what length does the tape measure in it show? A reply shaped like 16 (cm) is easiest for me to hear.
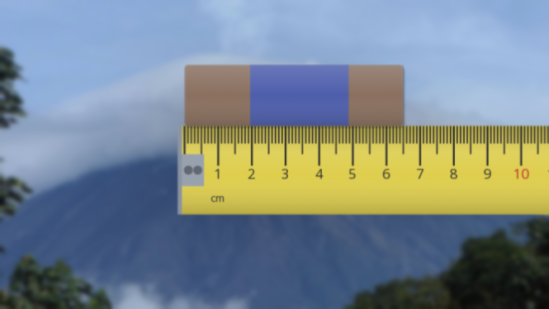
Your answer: 6.5 (cm)
